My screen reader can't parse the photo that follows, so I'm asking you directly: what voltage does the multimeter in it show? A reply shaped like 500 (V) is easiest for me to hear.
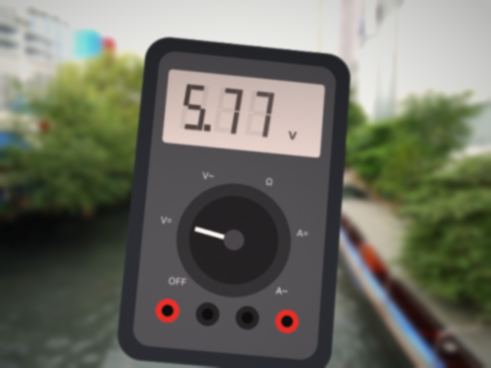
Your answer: 5.77 (V)
